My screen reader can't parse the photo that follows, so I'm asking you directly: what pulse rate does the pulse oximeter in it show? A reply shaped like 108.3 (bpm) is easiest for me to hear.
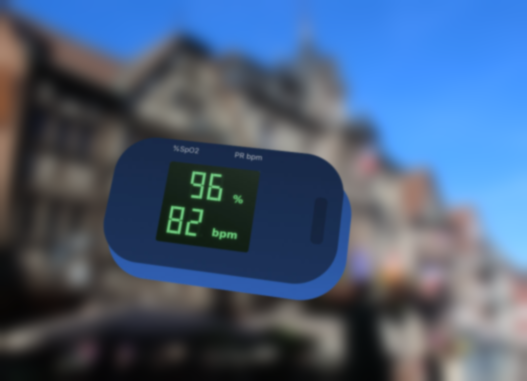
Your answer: 82 (bpm)
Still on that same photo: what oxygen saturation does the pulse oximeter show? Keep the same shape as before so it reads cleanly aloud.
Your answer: 96 (%)
